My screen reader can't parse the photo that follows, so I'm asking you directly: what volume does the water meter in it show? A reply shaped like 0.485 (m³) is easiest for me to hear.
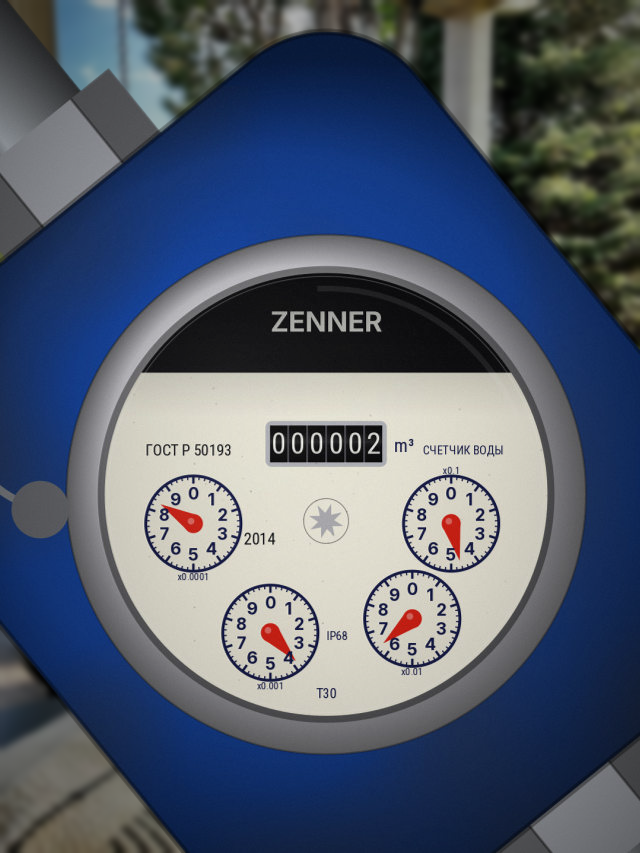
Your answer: 2.4638 (m³)
